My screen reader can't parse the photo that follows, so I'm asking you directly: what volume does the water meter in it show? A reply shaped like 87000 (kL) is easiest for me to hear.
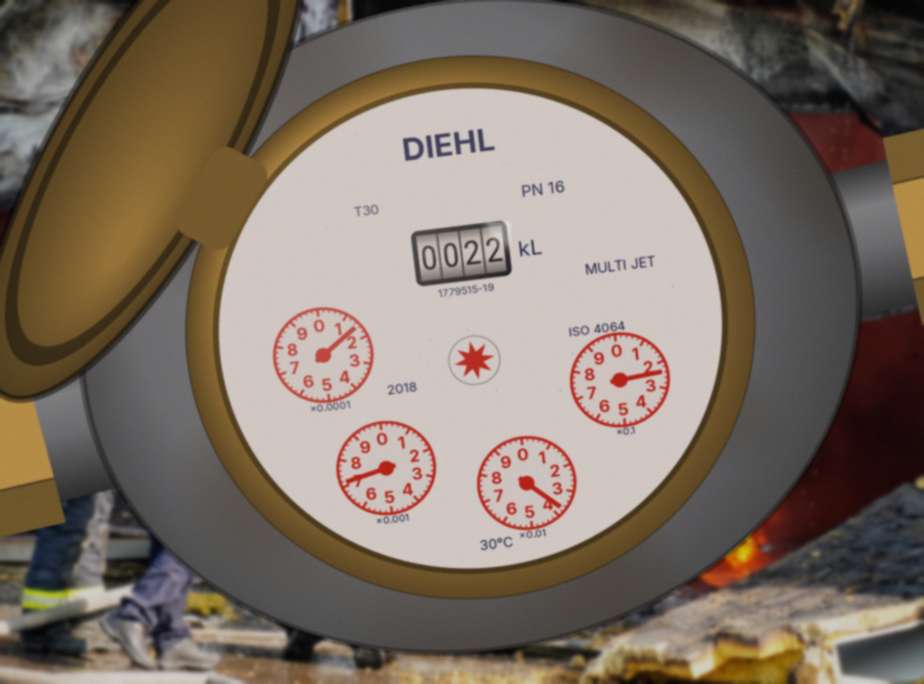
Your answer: 22.2371 (kL)
